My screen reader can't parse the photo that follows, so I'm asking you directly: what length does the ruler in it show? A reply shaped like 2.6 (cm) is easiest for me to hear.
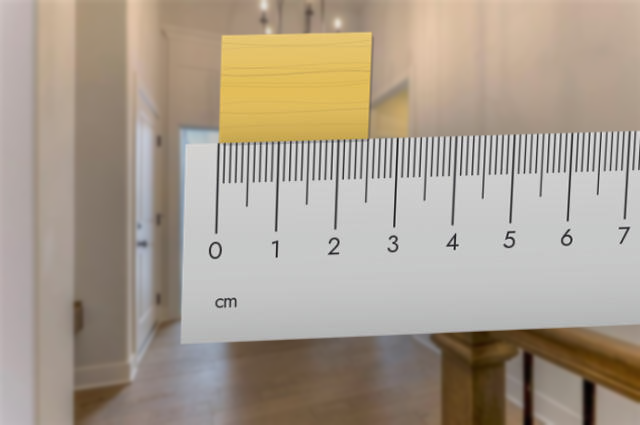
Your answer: 2.5 (cm)
